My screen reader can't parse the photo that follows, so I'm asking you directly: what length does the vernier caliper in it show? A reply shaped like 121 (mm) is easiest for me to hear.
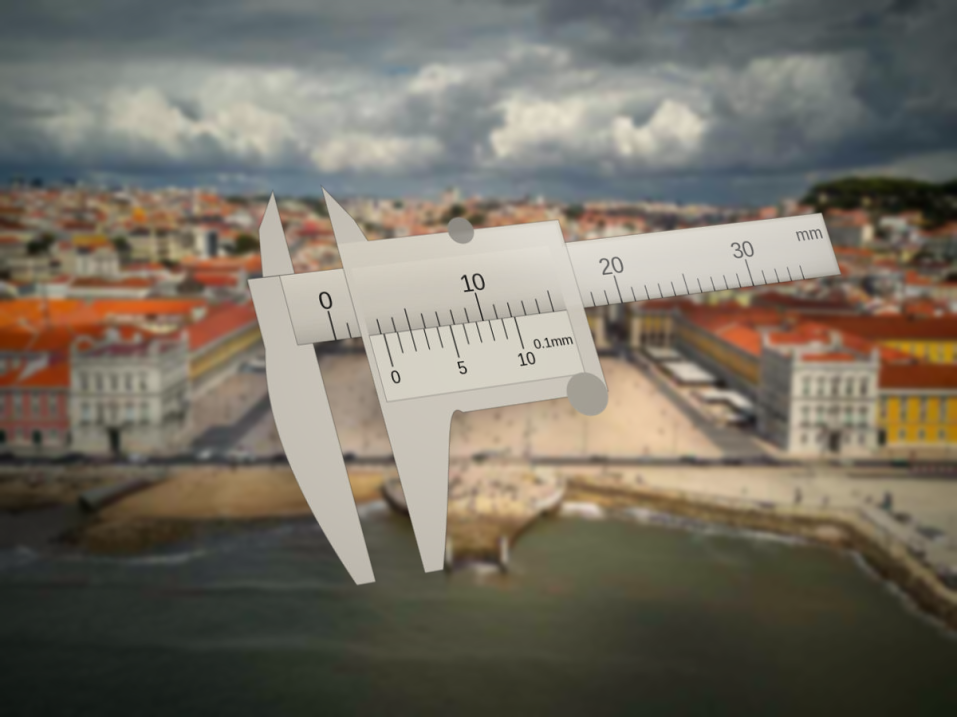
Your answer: 3.2 (mm)
